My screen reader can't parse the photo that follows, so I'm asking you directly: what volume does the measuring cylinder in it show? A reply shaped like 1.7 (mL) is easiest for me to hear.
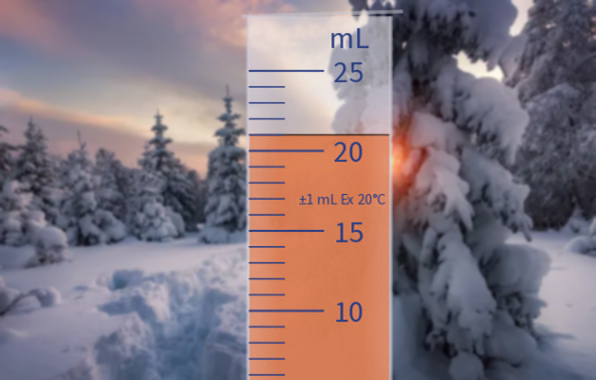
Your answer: 21 (mL)
